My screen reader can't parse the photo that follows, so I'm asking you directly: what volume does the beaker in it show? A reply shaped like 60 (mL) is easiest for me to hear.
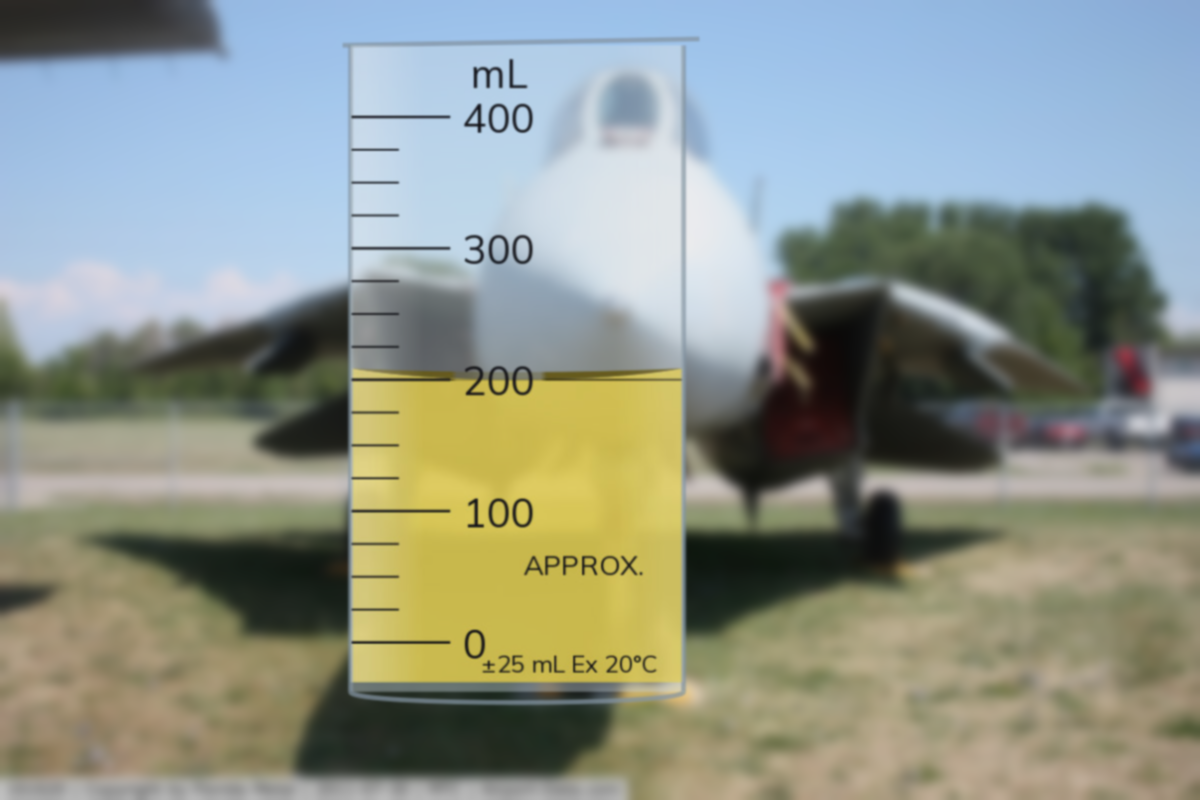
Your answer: 200 (mL)
